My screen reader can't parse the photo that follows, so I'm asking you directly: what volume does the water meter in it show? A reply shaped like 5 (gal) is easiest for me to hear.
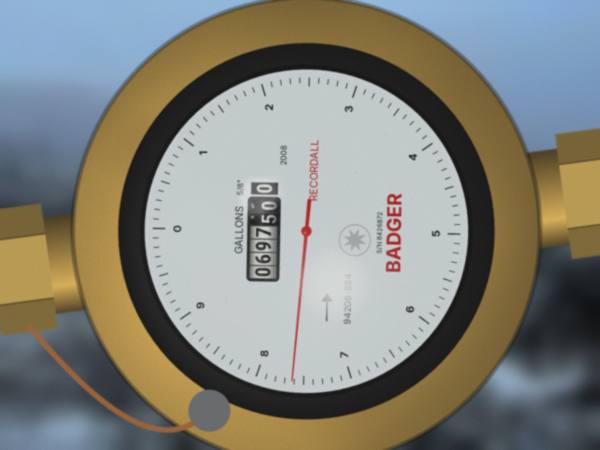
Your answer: 697497.6 (gal)
